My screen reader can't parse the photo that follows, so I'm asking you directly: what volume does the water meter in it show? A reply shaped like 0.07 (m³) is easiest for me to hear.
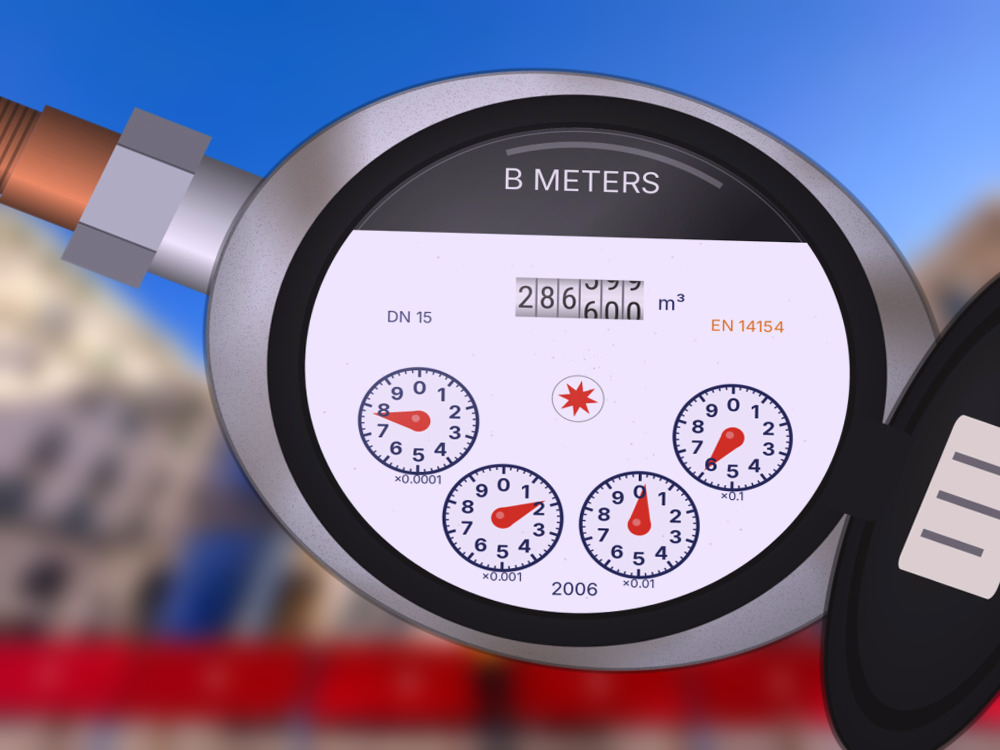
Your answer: 286599.6017 (m³)
